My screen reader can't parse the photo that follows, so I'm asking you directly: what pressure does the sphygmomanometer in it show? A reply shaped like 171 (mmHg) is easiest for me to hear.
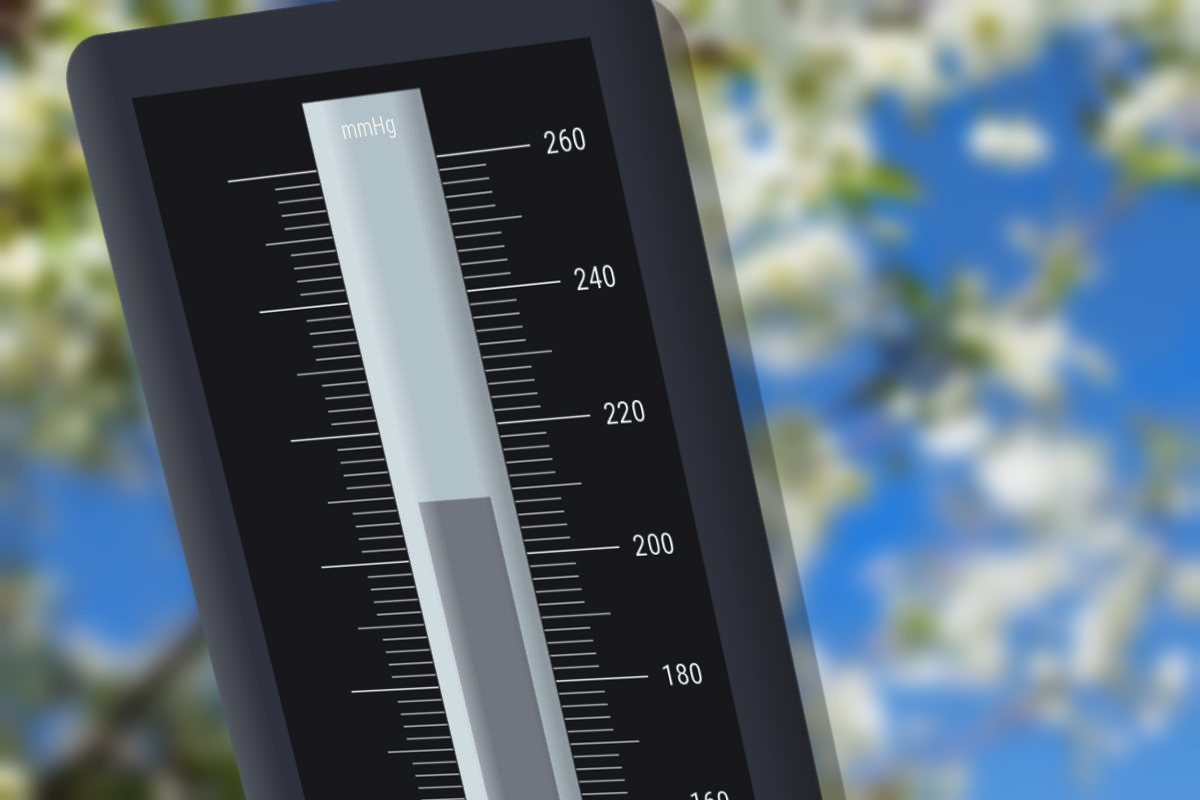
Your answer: 209 (mmHg)
